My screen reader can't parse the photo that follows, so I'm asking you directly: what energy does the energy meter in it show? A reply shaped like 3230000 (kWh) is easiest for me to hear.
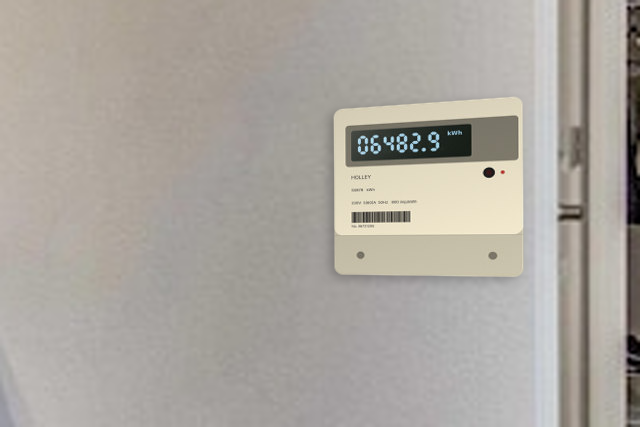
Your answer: 6482.9 (kWh)
